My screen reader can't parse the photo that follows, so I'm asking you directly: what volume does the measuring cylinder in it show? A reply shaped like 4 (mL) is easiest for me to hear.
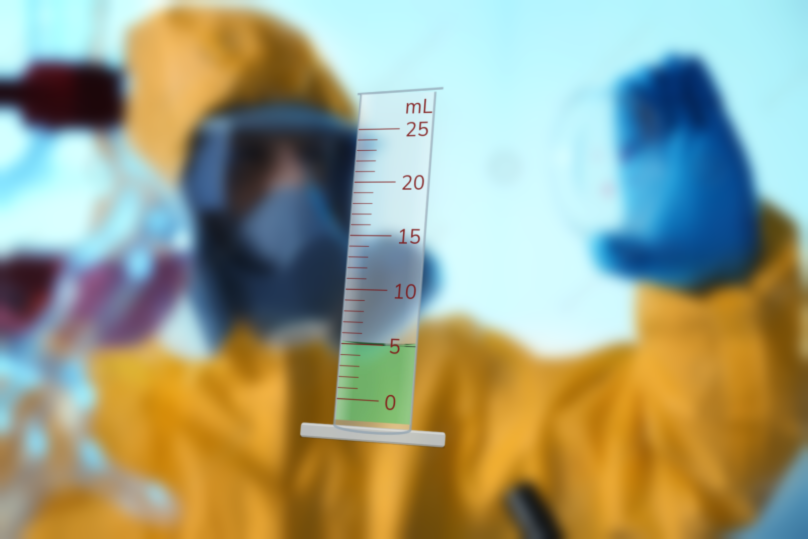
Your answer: 5 (mL)
